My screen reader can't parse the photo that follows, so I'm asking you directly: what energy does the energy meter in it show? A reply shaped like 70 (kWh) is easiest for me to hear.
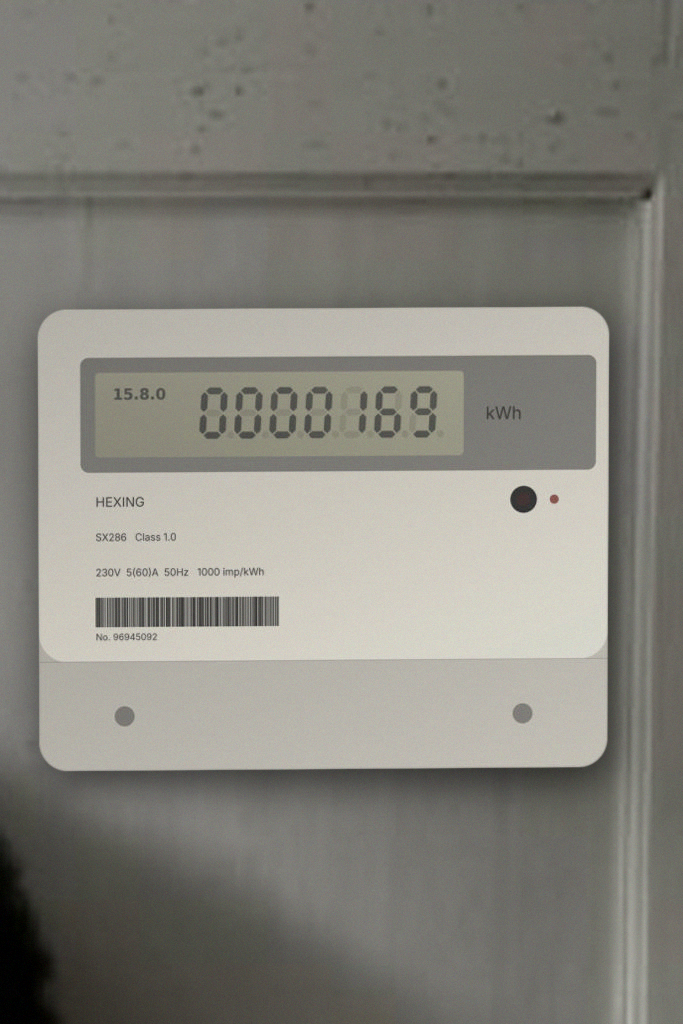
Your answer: 169 (kWh)
